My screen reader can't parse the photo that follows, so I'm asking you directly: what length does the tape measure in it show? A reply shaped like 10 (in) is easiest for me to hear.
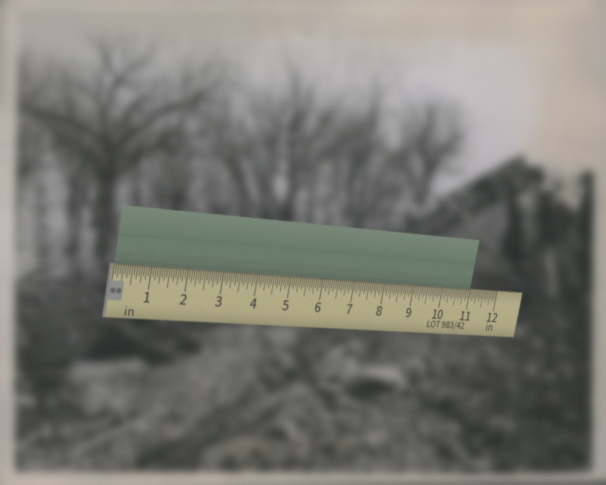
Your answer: 11 (in)
